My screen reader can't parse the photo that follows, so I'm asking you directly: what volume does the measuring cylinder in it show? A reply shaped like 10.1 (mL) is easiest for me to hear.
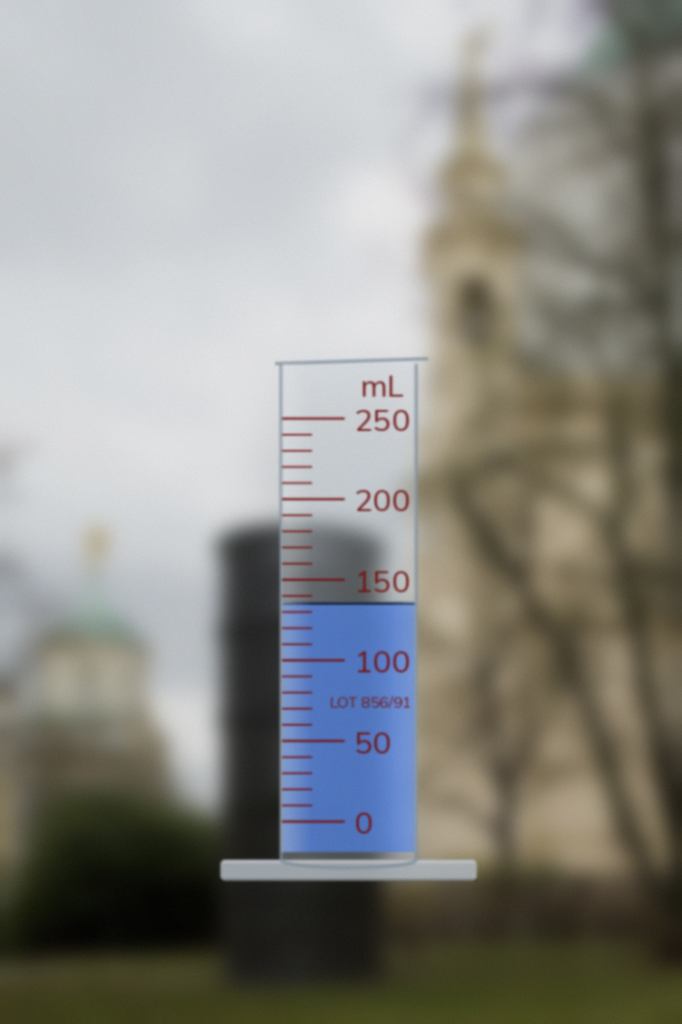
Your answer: 135 (mL)
